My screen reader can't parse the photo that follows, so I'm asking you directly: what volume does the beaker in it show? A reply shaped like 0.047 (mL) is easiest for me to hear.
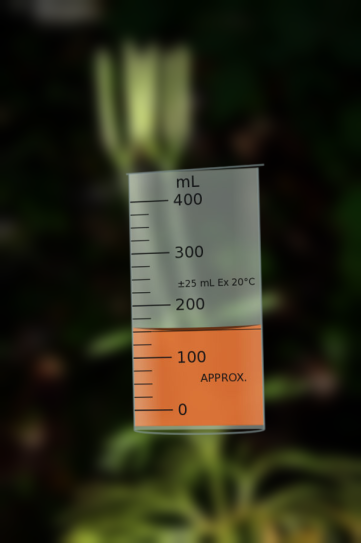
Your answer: 150 (mL)
